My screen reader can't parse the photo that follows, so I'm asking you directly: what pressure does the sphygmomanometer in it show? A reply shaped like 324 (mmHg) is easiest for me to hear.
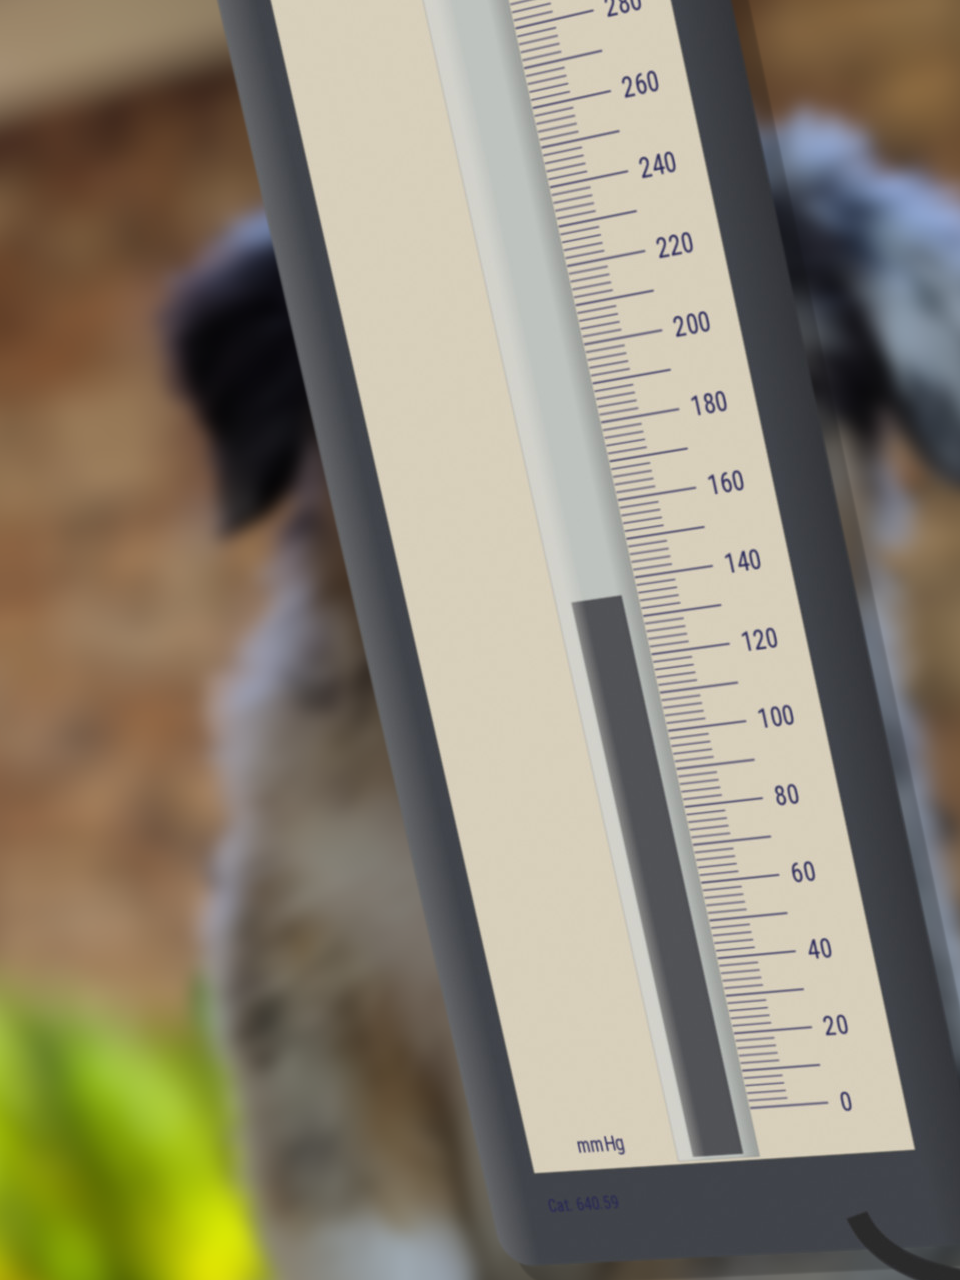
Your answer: 136 (mmHg)
